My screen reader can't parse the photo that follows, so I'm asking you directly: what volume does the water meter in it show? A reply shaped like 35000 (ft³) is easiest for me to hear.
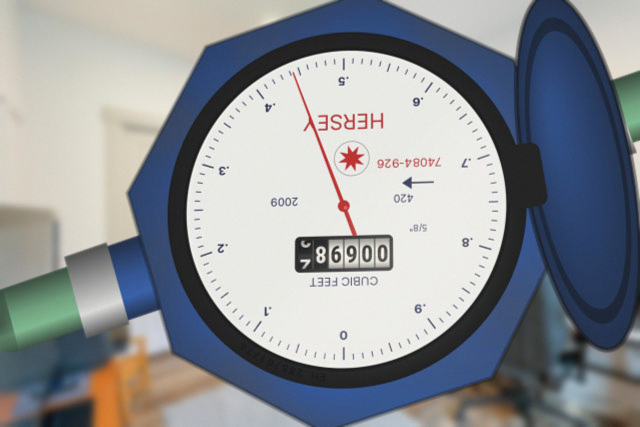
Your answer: 6982.44 (ft³)
